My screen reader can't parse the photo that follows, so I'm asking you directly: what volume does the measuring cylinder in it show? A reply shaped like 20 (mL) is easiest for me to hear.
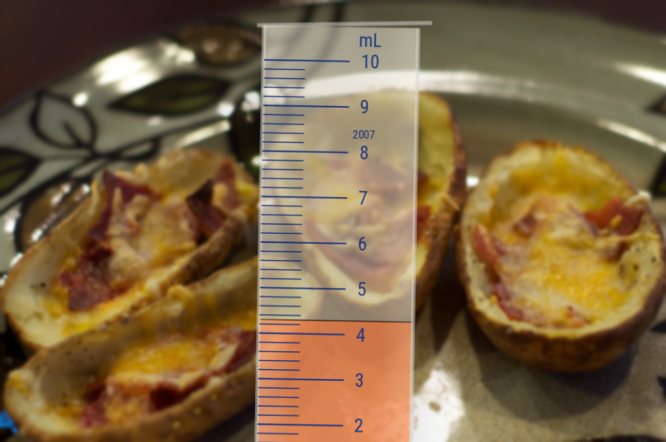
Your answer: 4.3 (mL)
